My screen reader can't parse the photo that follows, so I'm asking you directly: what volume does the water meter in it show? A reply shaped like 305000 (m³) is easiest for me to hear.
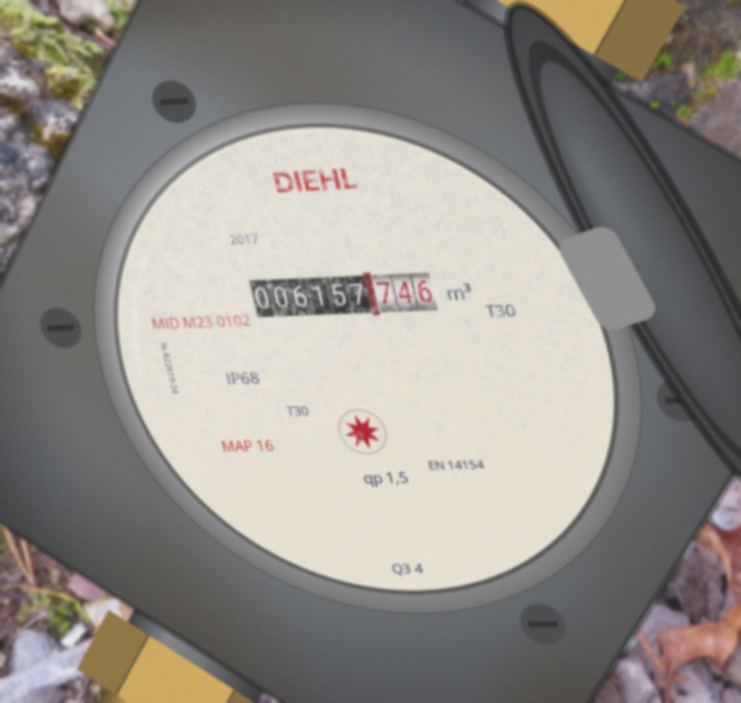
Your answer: 6157.746 (m³)
